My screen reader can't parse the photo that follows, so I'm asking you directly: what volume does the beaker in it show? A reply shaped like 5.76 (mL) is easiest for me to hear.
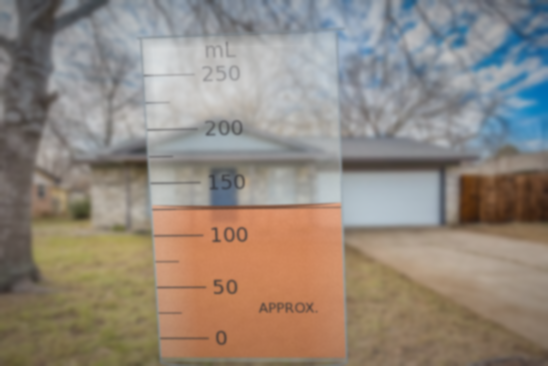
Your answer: 125 (mL)
